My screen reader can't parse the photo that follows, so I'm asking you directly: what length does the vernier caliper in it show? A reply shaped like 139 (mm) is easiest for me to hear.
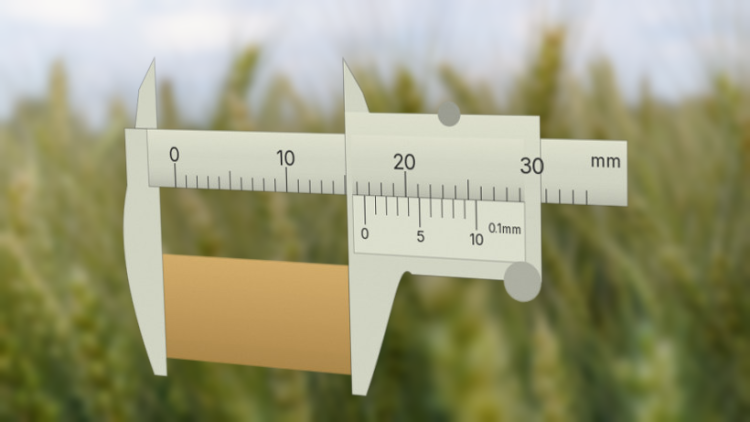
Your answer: 16.6 (mm)
